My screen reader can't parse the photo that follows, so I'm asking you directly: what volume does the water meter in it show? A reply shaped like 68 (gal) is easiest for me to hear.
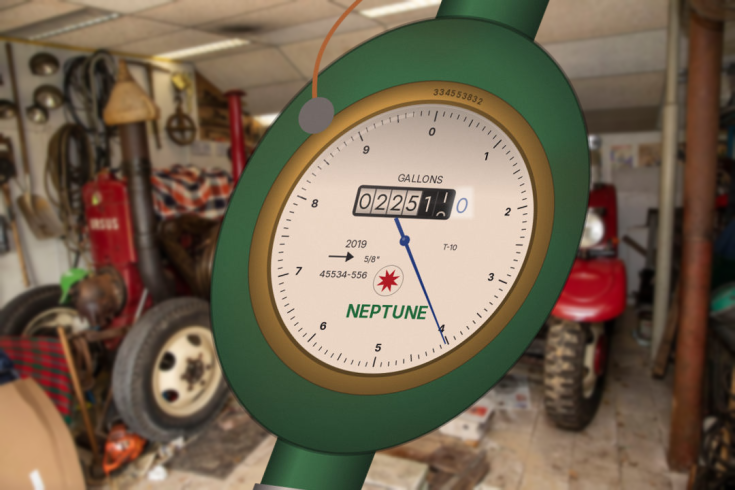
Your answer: 225114.0 (gal)
